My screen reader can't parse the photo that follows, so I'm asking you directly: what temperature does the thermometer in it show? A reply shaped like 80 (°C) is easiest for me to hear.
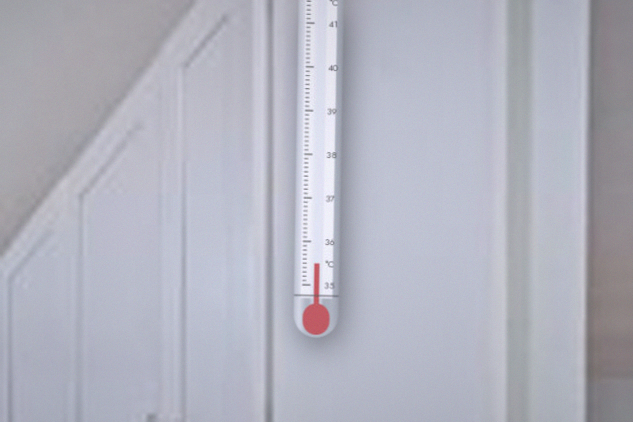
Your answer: 35.5 (°C)
